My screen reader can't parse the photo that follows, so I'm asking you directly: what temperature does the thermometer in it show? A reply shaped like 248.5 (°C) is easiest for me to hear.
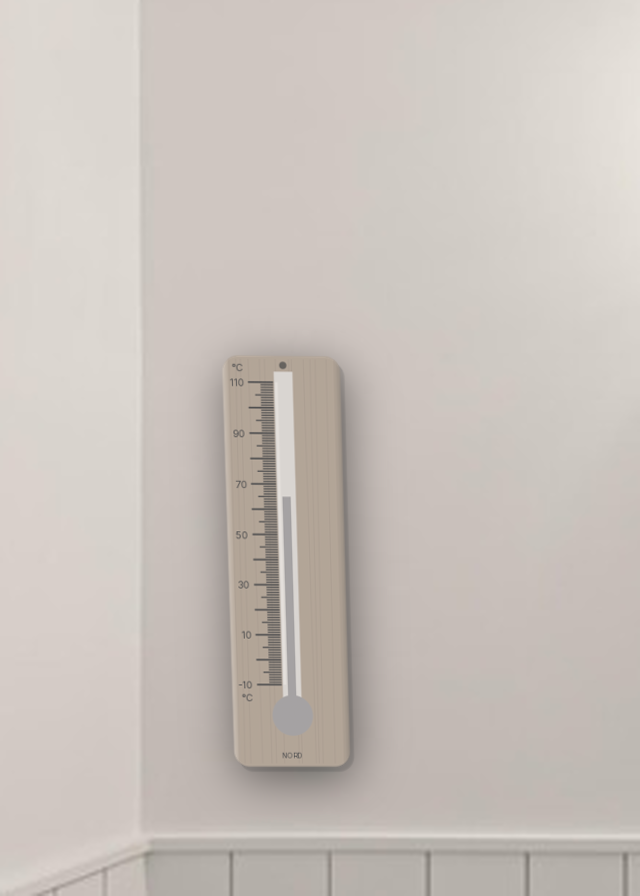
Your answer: 65 (°C)
